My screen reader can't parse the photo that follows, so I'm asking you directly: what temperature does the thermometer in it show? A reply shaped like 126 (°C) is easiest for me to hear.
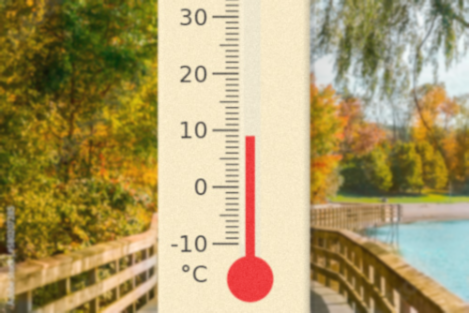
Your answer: 9 (°C)
